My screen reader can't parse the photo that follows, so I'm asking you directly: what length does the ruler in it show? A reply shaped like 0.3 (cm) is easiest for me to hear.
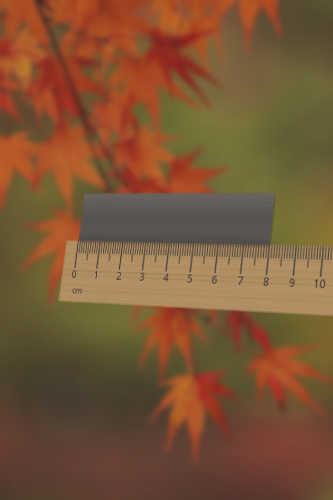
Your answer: 8 (cm)
